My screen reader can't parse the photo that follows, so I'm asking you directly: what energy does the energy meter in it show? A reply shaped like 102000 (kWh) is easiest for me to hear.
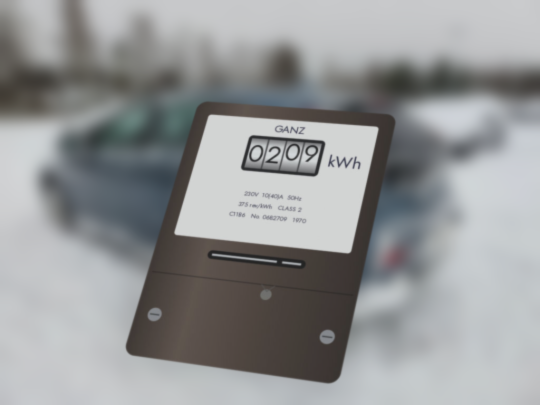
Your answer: 209 (kWh)
